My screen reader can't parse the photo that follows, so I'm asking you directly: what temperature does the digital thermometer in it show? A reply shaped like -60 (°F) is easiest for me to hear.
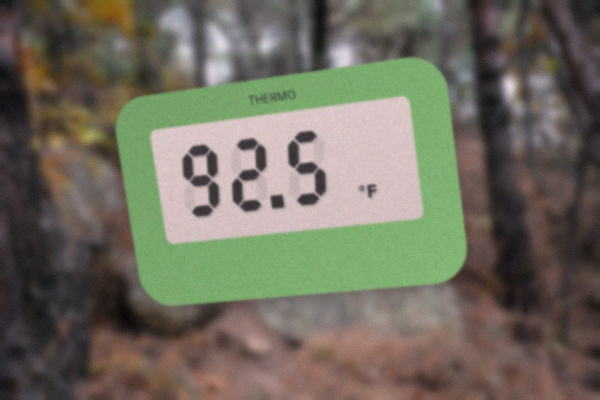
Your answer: 92.5 (°F)
